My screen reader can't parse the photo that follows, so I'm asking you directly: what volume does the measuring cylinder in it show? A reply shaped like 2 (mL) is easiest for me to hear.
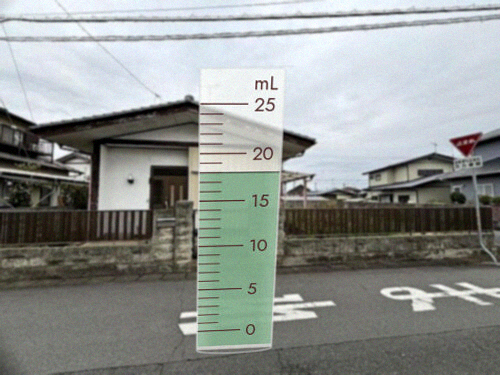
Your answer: 18 (mL)
